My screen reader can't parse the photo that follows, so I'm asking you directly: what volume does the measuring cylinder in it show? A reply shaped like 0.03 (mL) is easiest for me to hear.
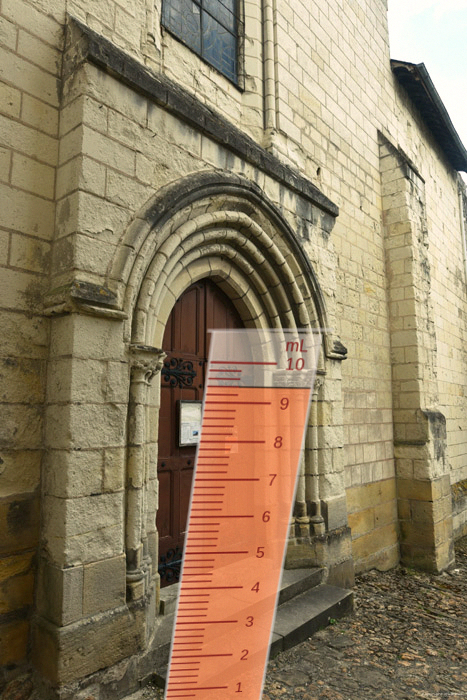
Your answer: 9.4 (mL)
